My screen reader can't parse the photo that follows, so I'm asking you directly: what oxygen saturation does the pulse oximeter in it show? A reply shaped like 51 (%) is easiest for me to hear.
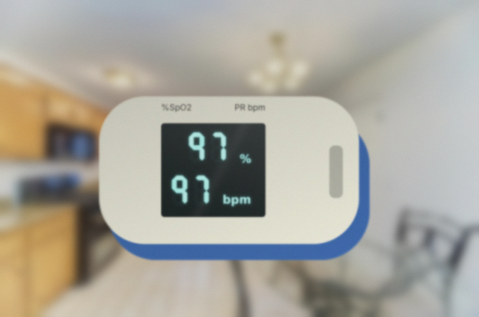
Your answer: 97 (%)
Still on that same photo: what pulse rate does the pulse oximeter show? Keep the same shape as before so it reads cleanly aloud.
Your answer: 97 (bpm)
